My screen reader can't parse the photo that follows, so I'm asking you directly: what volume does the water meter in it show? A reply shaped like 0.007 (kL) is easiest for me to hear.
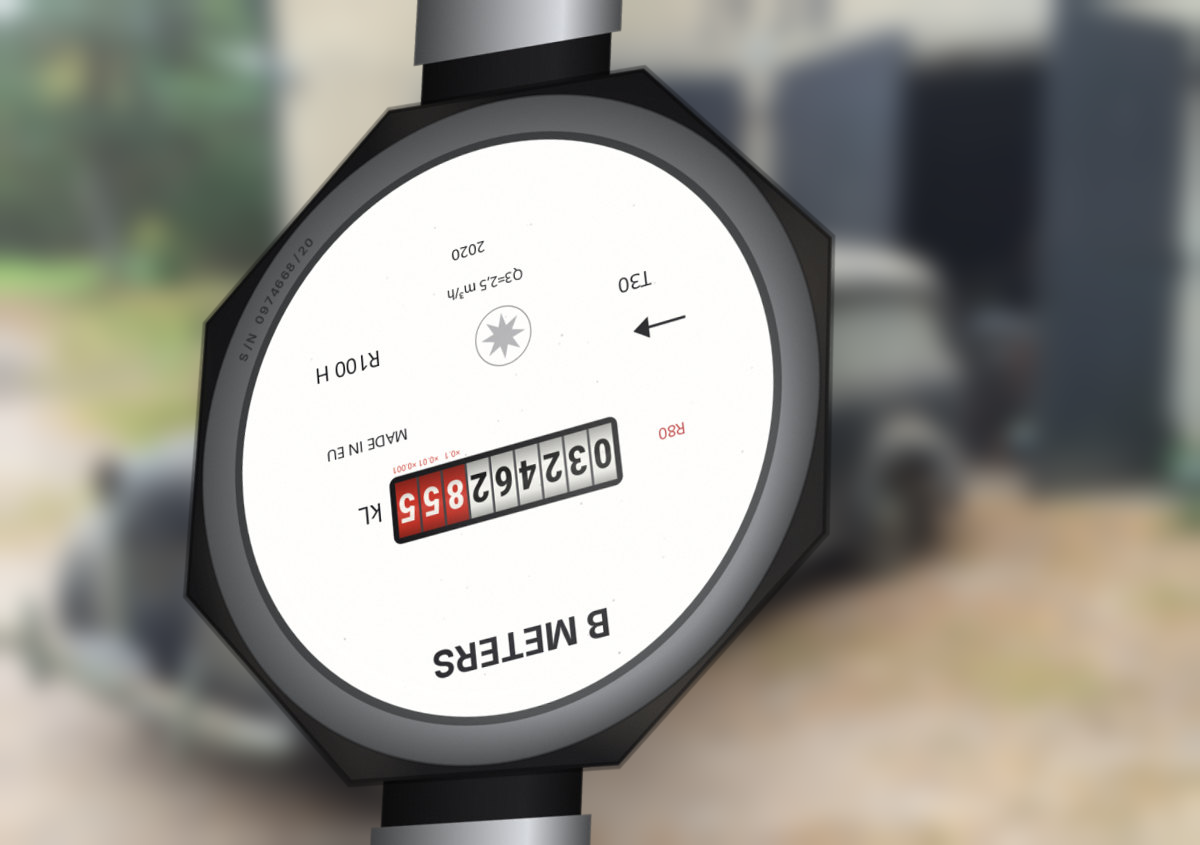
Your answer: 32462.855 (kL)
